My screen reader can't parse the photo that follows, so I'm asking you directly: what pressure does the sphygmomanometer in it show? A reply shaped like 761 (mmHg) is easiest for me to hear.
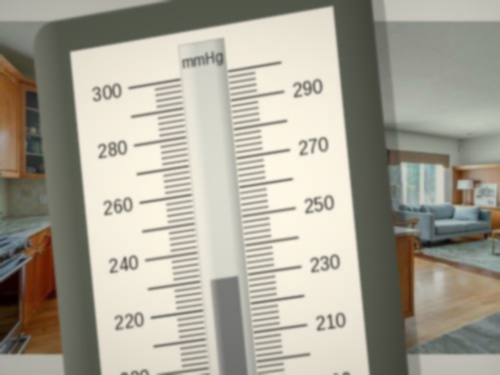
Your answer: 230 (mmHg)
